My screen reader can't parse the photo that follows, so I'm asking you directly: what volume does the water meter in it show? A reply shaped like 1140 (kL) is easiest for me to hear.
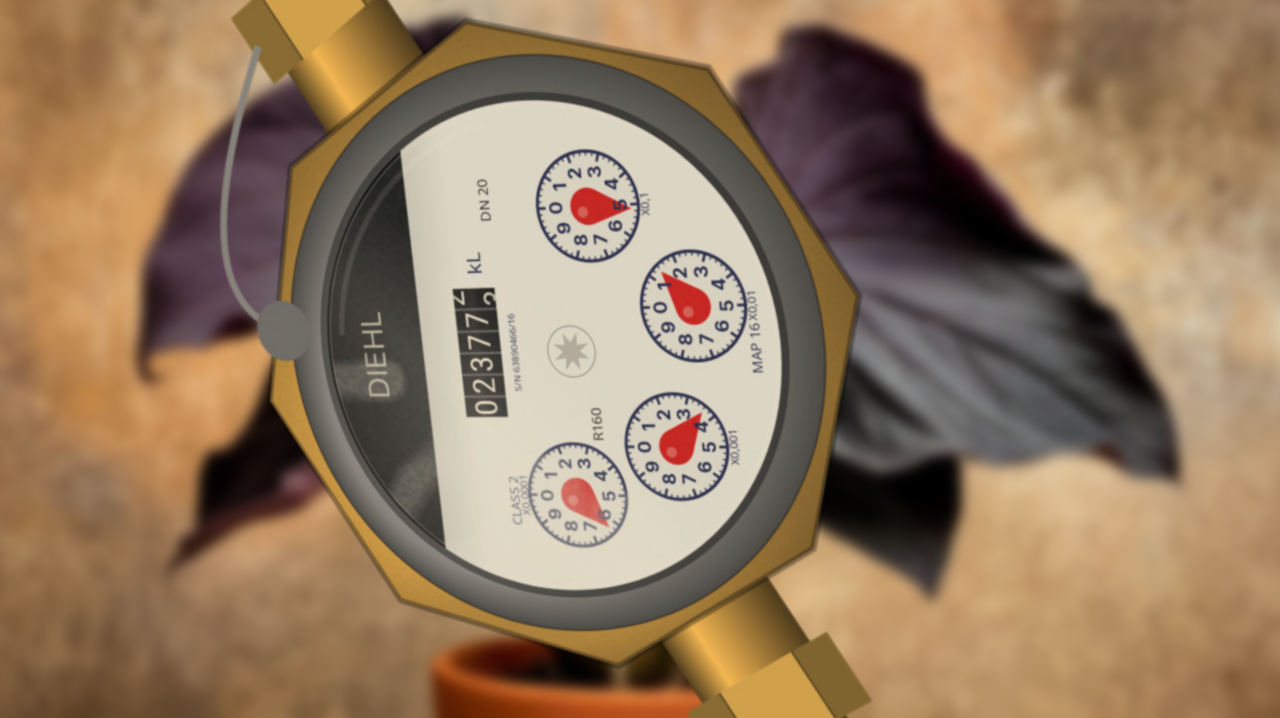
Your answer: 23772.5136 (kL)
